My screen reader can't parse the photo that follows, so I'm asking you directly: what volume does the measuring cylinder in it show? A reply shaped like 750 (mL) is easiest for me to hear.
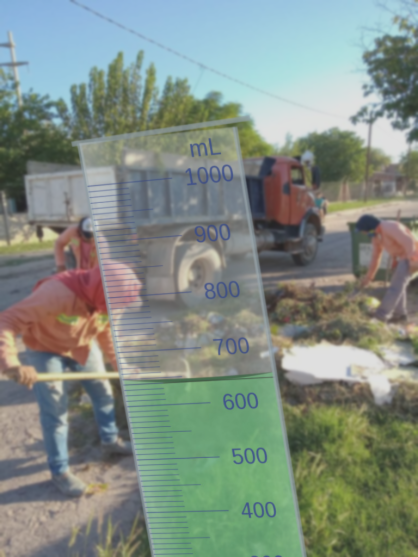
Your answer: 640 (mL)
